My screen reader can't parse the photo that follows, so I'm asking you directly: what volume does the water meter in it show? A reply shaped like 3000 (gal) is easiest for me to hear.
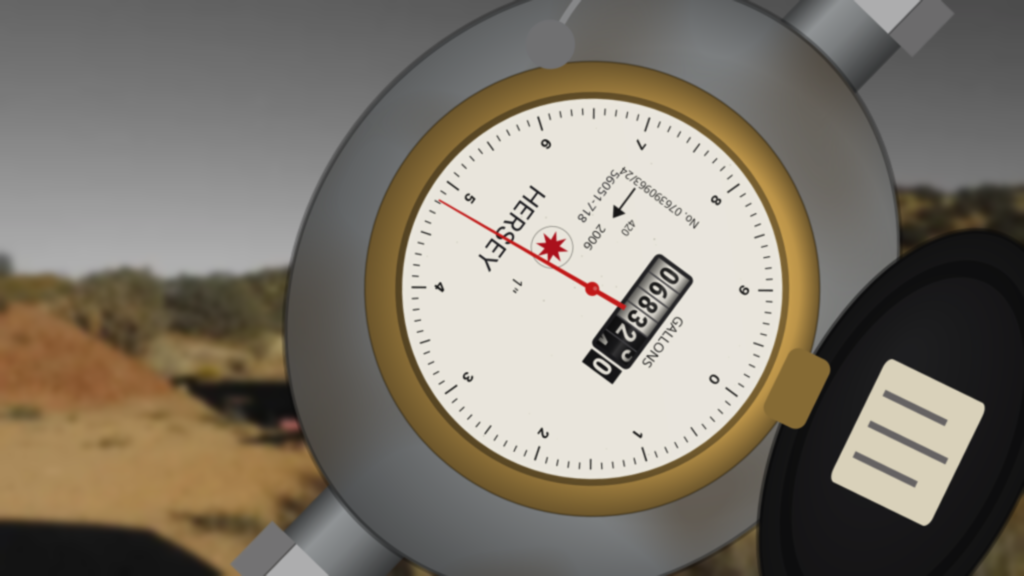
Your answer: 683234.8 (gal)
